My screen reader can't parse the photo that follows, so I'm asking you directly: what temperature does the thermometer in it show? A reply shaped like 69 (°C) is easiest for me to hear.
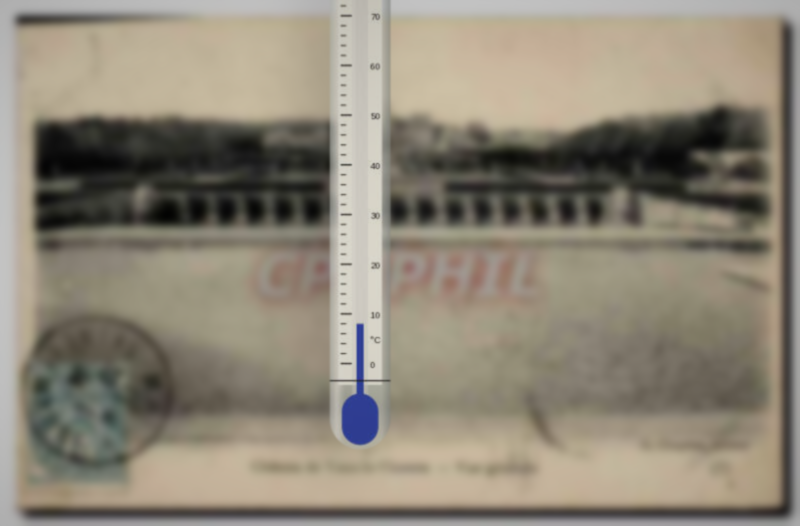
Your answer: 8 (°C)
